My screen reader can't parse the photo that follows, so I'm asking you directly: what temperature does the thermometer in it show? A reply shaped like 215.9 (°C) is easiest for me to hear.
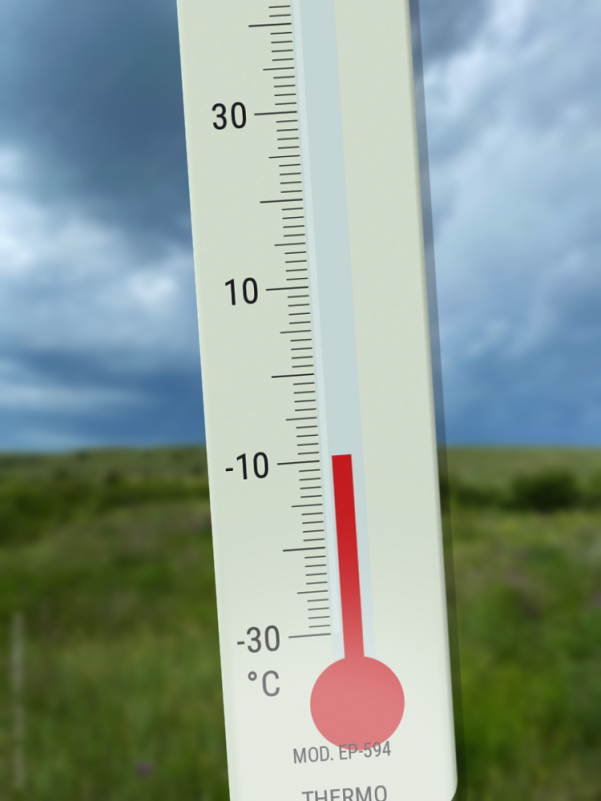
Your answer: -9.5 (°C)
